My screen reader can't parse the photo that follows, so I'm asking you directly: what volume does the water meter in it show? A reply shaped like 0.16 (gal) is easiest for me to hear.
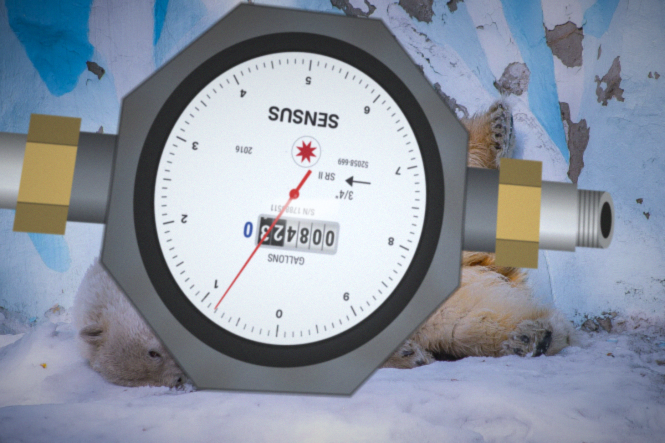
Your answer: 84230.8 (gal)
